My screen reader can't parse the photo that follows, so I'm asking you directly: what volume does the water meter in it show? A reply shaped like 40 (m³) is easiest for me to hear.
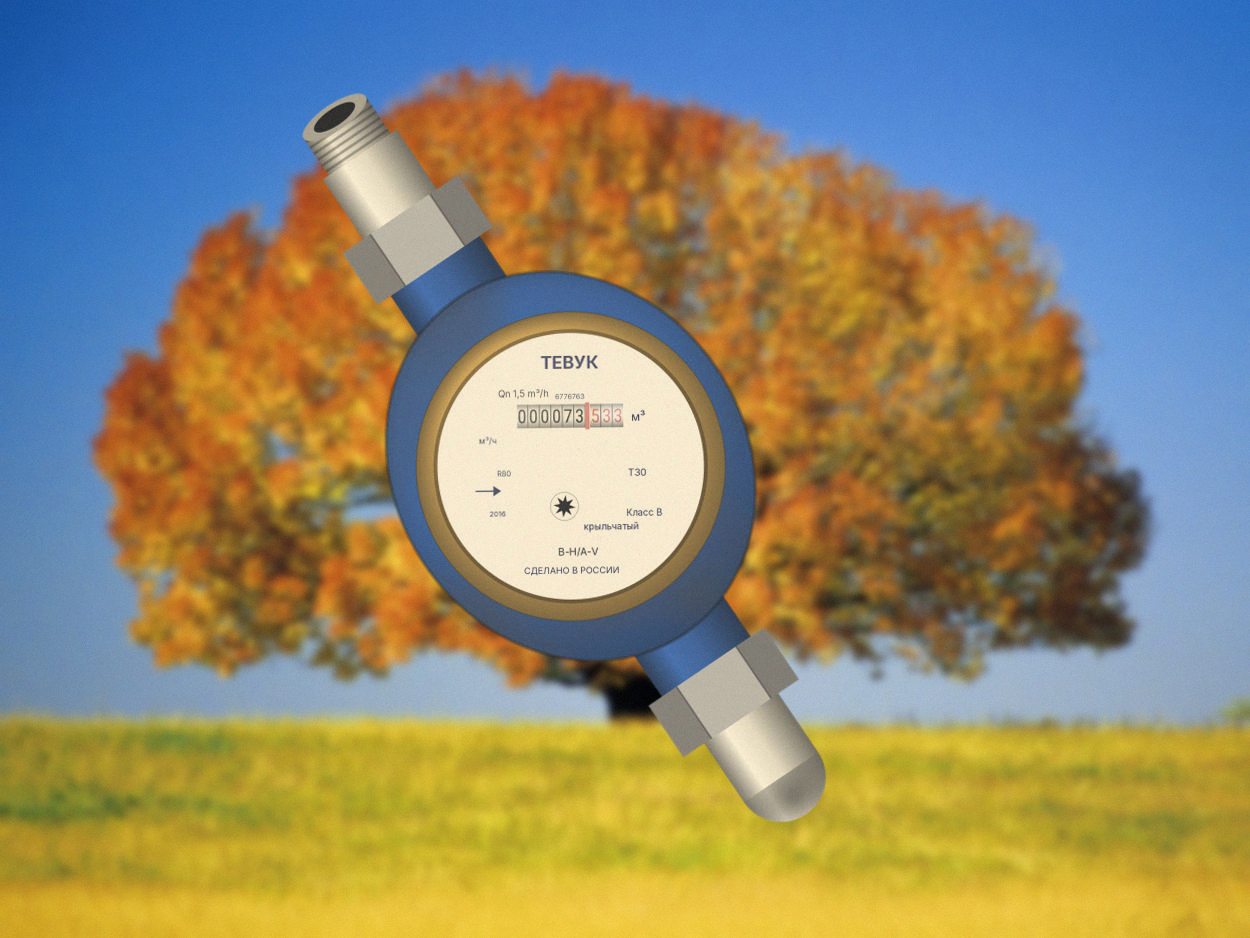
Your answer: 73.533 (m³)
